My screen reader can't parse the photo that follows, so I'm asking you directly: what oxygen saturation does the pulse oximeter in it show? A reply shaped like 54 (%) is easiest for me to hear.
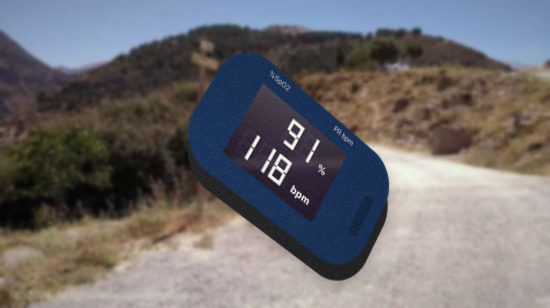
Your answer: 91 (%)
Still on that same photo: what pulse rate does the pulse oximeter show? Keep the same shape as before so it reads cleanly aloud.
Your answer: 118 (bpm)
